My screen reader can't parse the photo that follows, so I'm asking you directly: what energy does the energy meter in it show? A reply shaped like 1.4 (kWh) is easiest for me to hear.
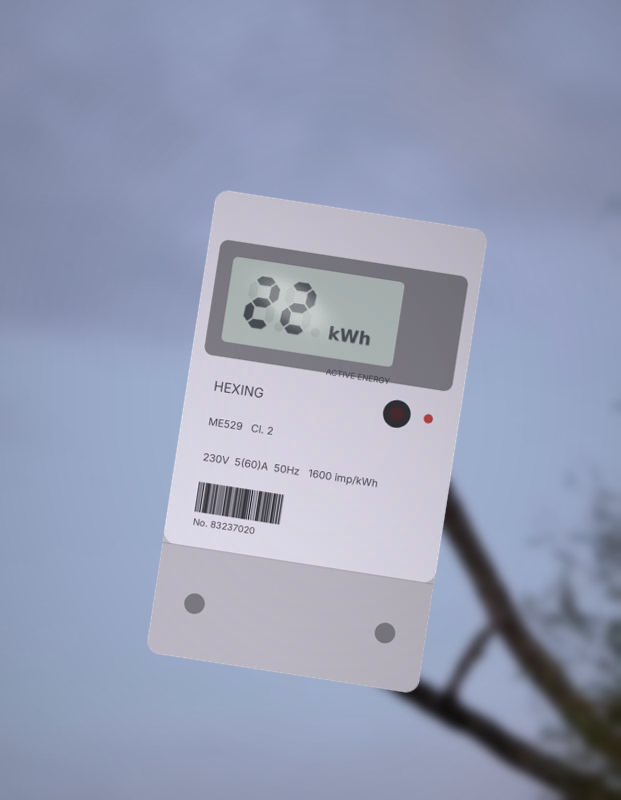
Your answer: 22 (kWh)
